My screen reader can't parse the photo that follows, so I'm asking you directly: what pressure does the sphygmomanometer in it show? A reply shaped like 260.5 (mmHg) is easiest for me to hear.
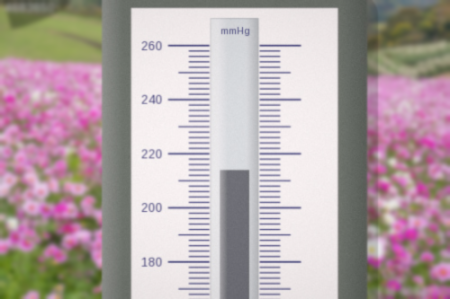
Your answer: 214 (mmHg)
